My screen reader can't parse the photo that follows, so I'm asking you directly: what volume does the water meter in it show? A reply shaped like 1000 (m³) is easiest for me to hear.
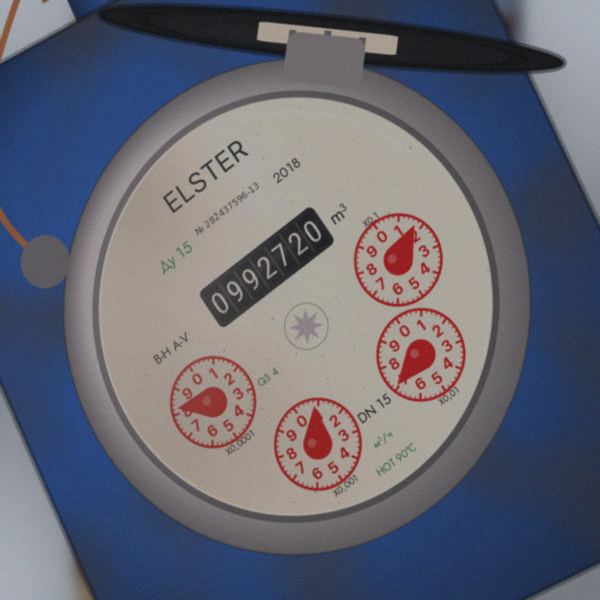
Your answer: 992720.1708 (m³)
